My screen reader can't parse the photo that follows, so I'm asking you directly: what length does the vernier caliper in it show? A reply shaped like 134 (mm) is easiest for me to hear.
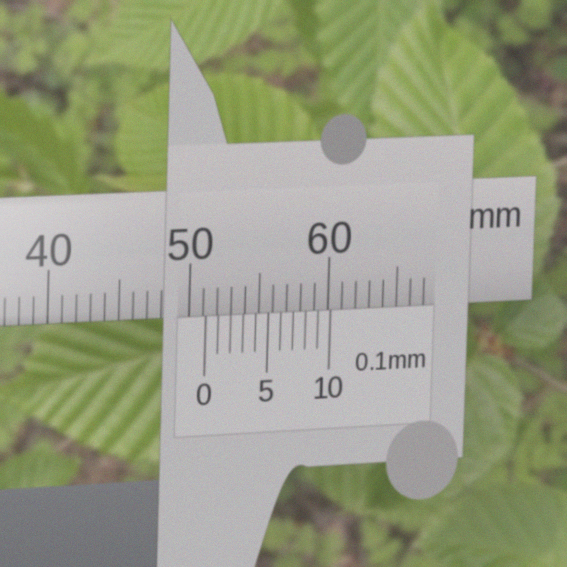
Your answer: 51.2 (mm)
